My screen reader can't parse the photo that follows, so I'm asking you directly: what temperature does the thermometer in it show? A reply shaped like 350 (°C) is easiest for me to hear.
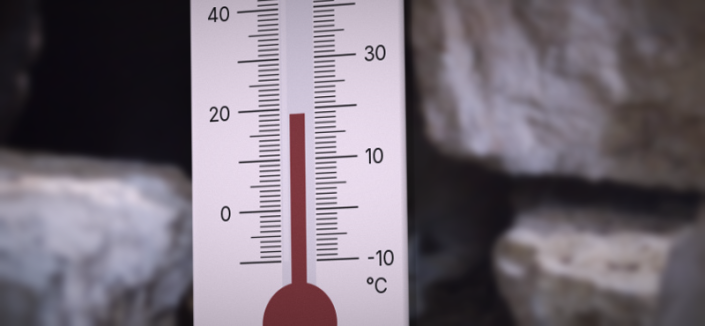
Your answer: 19 (°C)
